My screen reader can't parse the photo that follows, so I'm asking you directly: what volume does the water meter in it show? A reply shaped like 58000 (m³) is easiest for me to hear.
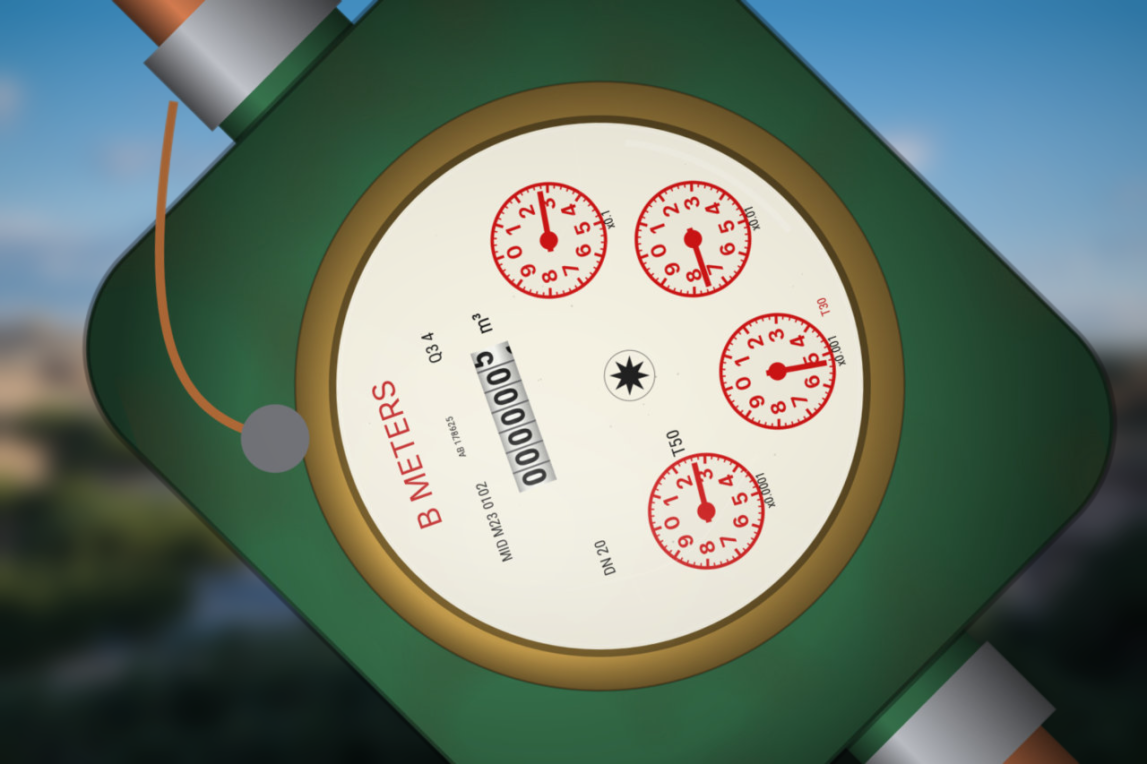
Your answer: 5.2752 (m³)
